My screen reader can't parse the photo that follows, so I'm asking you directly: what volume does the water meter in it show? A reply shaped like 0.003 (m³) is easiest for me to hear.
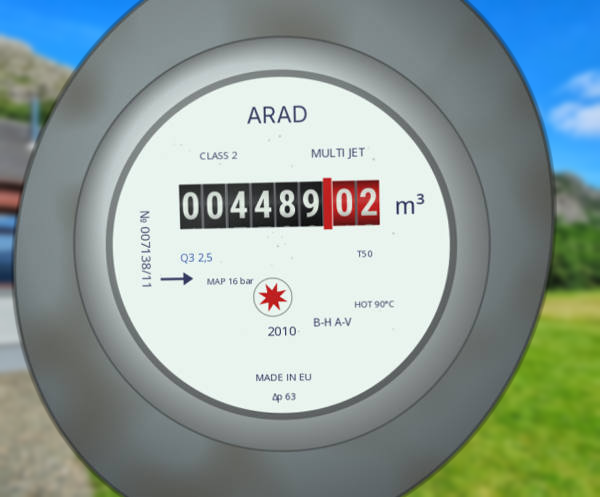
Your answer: 4489.02 (m³)
